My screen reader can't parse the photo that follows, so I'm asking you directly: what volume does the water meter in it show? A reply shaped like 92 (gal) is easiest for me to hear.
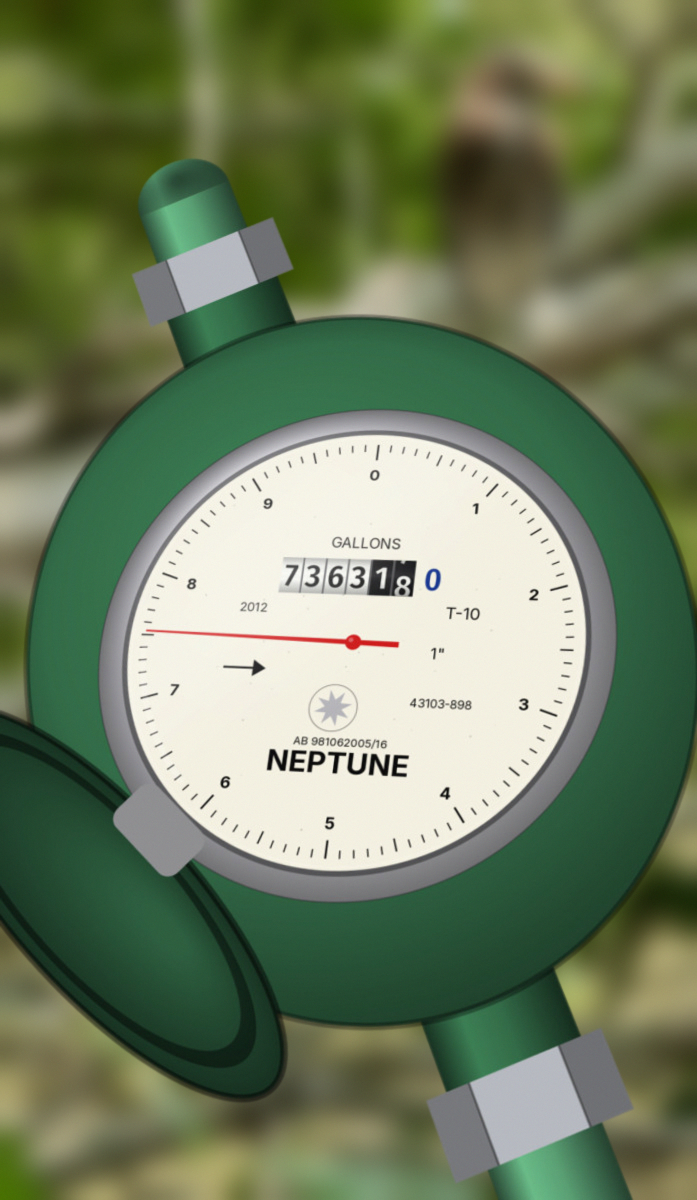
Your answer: 7363177.5 (gal)
